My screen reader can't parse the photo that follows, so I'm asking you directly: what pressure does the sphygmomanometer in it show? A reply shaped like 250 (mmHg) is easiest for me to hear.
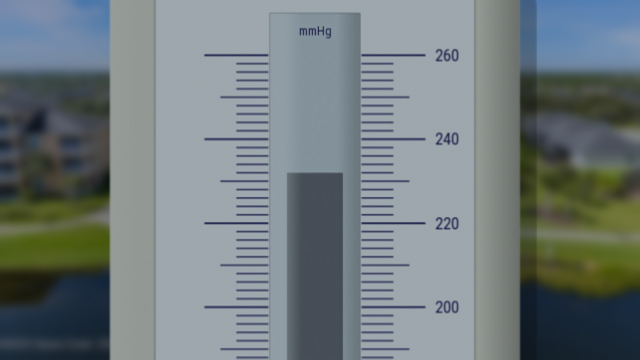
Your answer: 232 (mmHg)
